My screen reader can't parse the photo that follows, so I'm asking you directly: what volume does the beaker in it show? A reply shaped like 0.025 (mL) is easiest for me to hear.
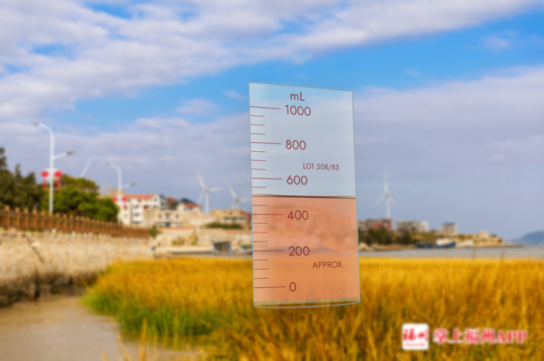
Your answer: 500 (mL)
